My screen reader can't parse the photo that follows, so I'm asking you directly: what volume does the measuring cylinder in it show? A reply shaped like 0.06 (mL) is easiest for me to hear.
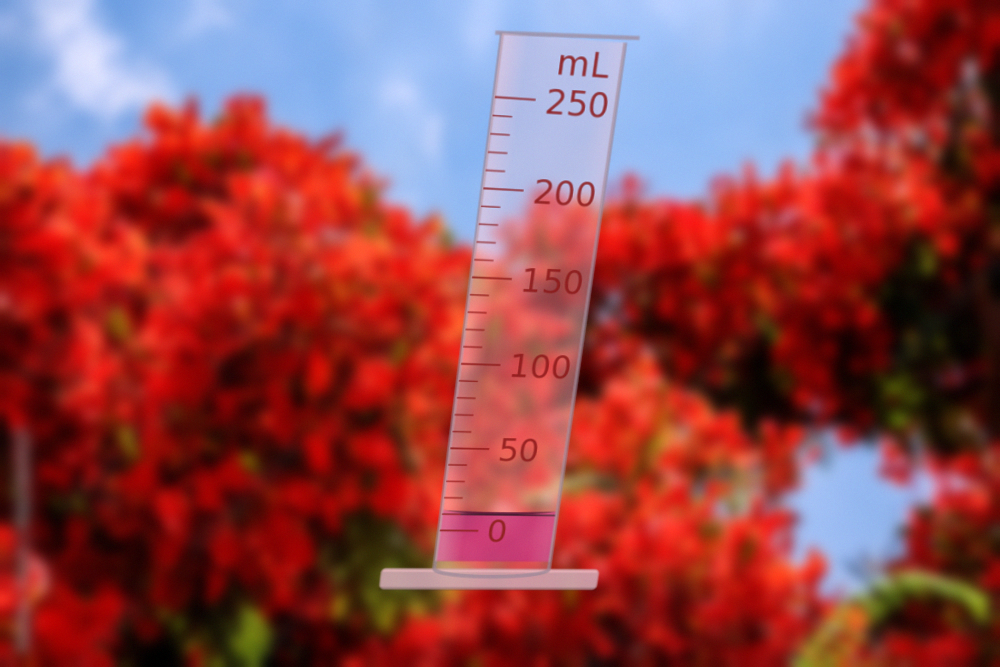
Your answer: 10 (mL)
